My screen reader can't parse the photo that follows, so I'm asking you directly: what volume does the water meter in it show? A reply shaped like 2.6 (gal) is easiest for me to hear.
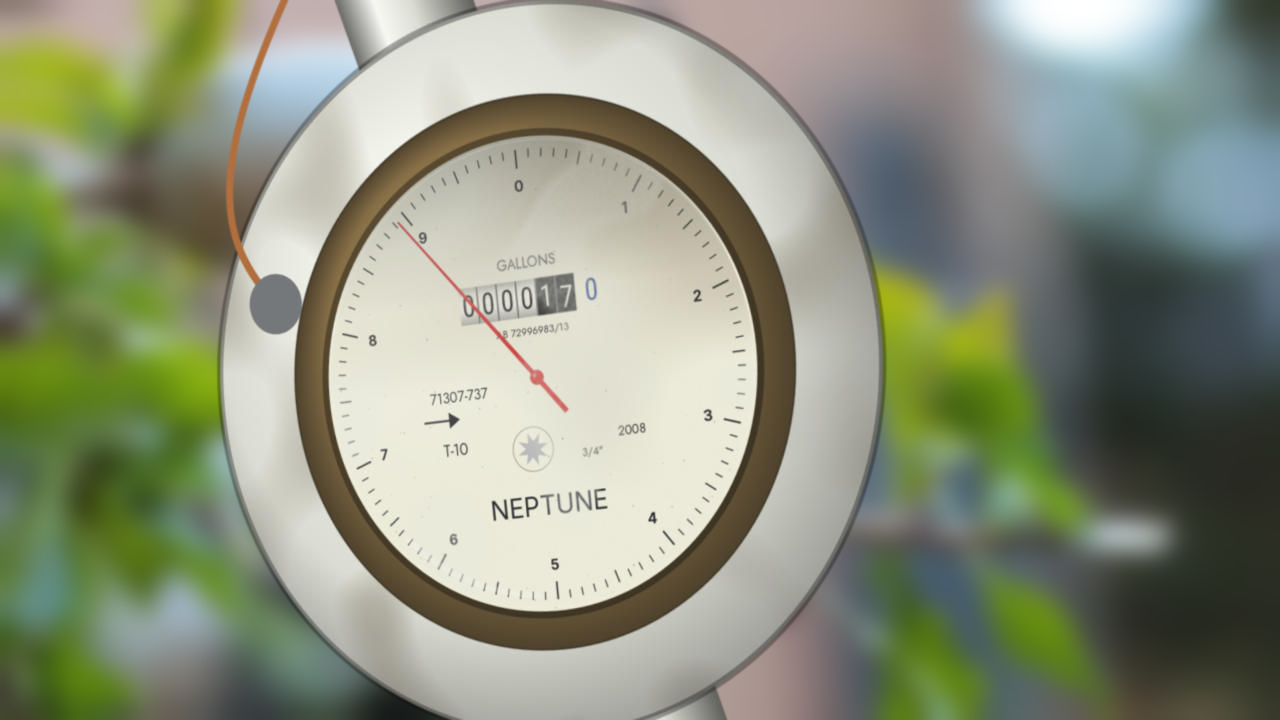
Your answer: 168.9 (gal)
